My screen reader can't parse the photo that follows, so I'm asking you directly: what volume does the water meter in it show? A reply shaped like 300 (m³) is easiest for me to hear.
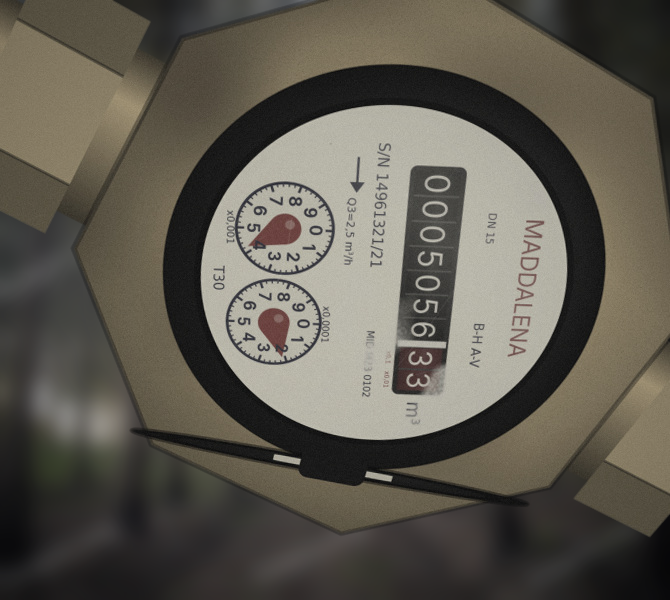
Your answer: 5056.3342 (m³)
